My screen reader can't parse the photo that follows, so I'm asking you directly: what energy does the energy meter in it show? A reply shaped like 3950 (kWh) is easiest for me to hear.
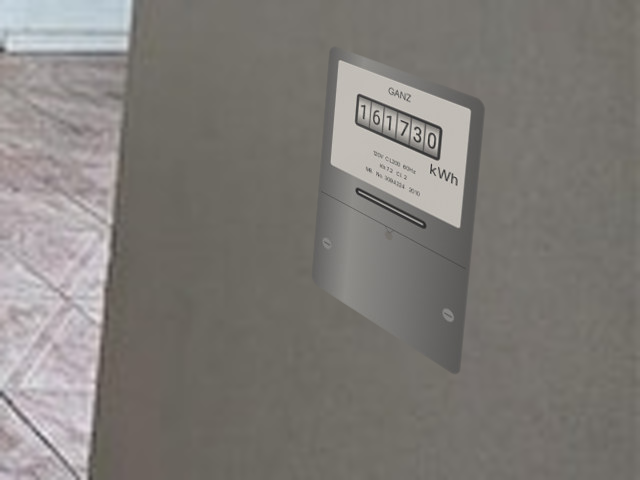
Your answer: 161730 (kWh)
